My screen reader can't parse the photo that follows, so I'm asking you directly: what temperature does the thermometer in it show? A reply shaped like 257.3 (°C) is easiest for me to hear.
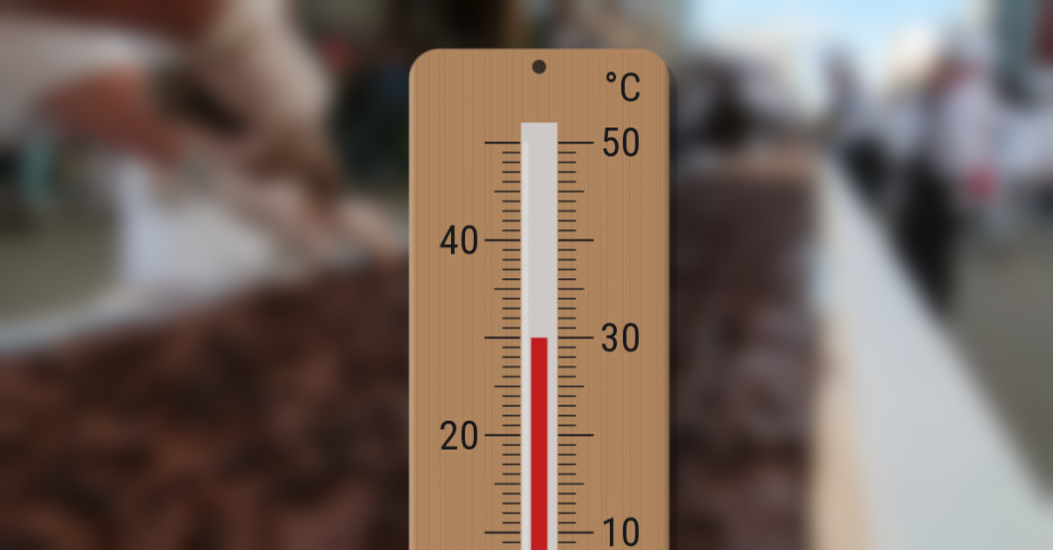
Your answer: 30 (°C)
